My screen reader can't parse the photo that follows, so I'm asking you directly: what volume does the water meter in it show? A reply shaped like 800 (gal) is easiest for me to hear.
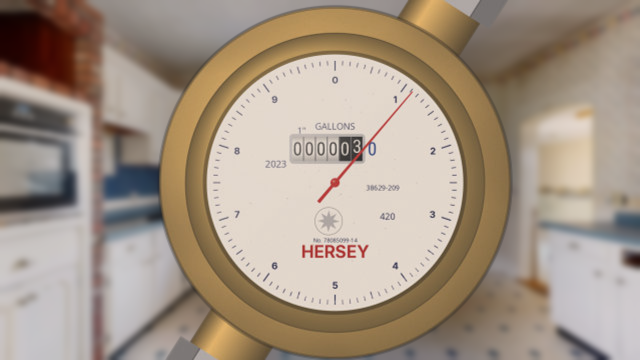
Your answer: 31.1 (gal)
